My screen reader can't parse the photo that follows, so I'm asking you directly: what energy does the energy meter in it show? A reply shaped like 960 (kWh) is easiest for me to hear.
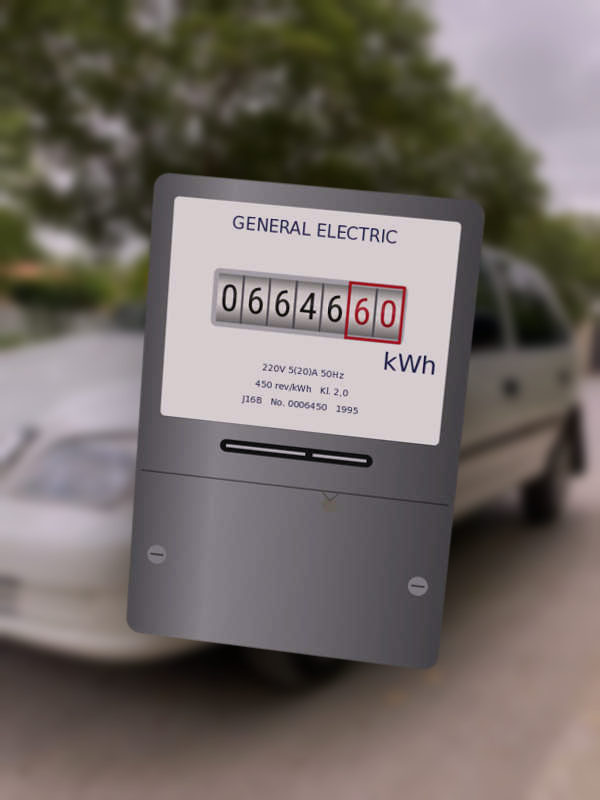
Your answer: 6646.60 (kWh)
